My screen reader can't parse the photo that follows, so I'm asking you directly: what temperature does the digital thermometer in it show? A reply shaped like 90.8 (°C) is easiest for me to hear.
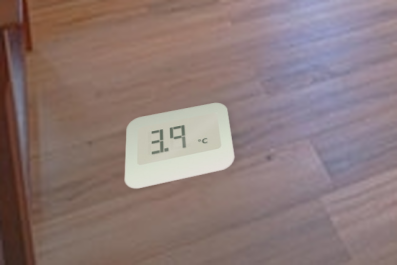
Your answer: 3.9 (°C)
